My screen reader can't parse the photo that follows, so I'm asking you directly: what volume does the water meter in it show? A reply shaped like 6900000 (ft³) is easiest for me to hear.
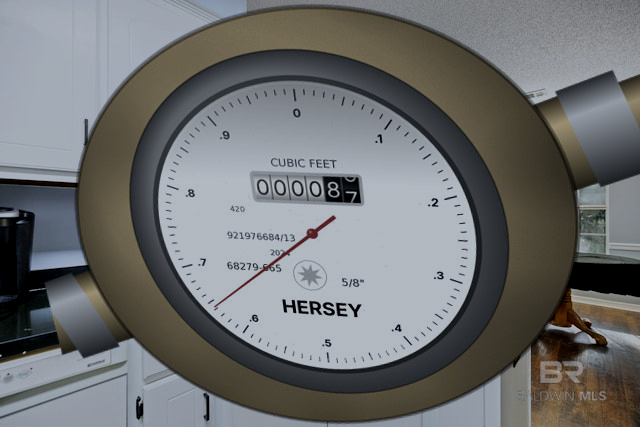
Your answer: 86.64 (ft³)
